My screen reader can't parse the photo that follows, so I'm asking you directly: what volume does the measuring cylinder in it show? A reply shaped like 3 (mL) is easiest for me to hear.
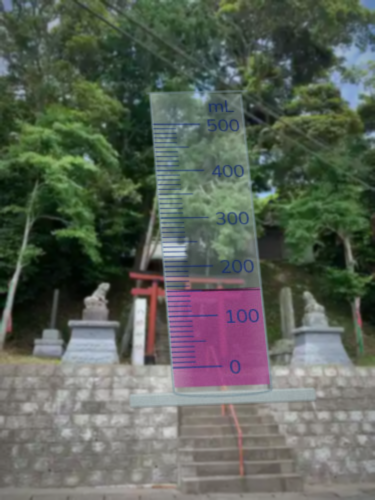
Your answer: 150 (mL)
